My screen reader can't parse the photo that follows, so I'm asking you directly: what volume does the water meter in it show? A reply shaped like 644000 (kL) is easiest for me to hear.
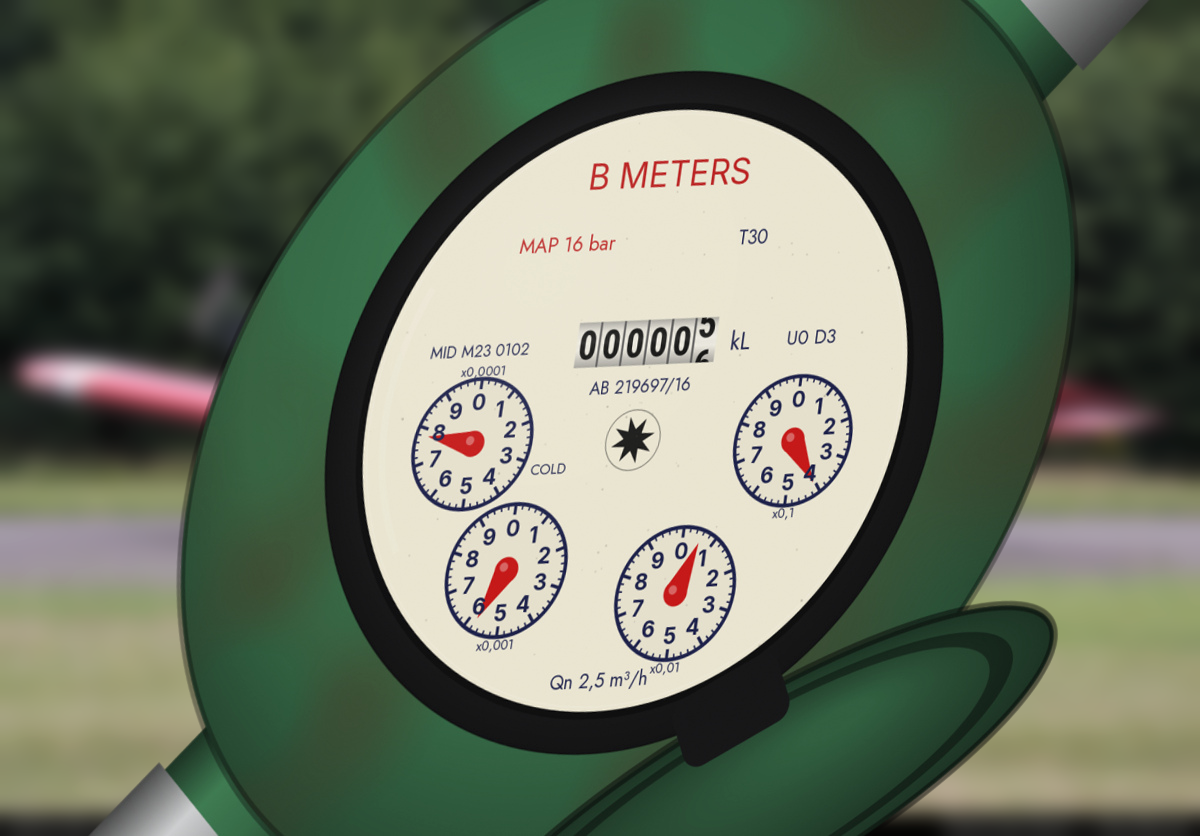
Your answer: 5.4057 (kL)
